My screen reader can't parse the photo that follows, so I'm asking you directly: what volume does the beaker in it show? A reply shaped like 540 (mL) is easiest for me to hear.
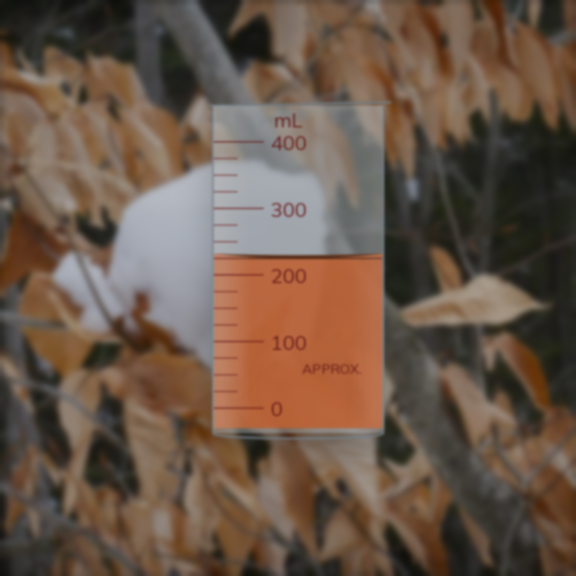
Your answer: 225 (mL)
